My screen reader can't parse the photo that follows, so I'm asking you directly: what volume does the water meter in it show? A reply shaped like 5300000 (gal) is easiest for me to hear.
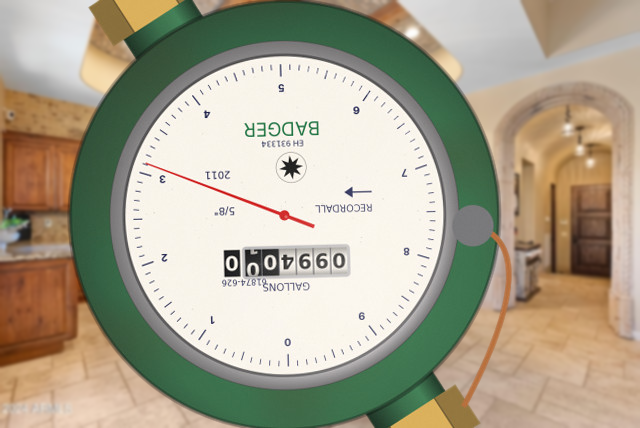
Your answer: 994003.1 (gal)
